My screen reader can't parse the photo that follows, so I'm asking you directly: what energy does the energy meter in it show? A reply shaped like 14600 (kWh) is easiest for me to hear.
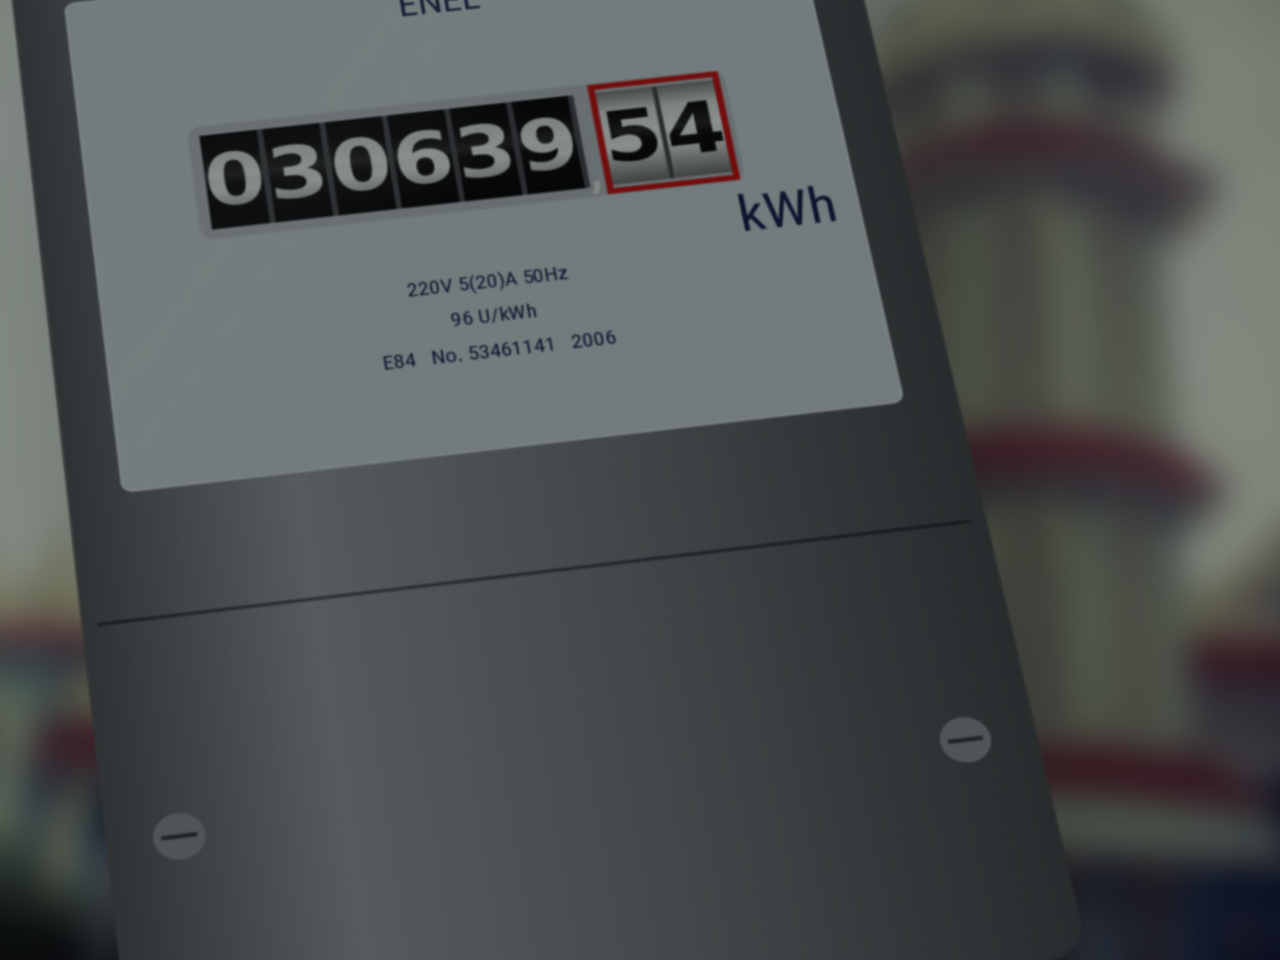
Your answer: 30639.54 (kWh)
